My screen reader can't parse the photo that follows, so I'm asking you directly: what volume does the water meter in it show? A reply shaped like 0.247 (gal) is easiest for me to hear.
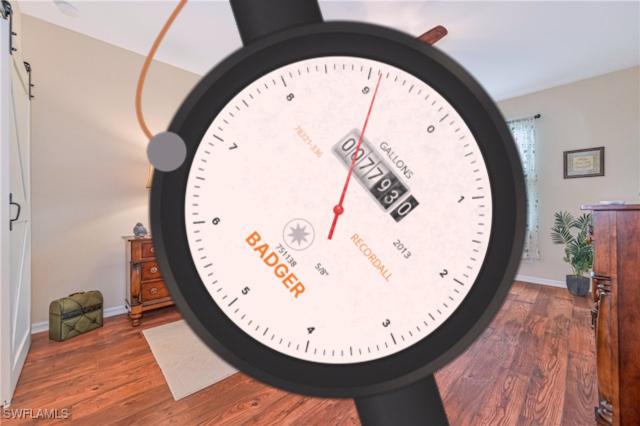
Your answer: 77929.1 (gal)
